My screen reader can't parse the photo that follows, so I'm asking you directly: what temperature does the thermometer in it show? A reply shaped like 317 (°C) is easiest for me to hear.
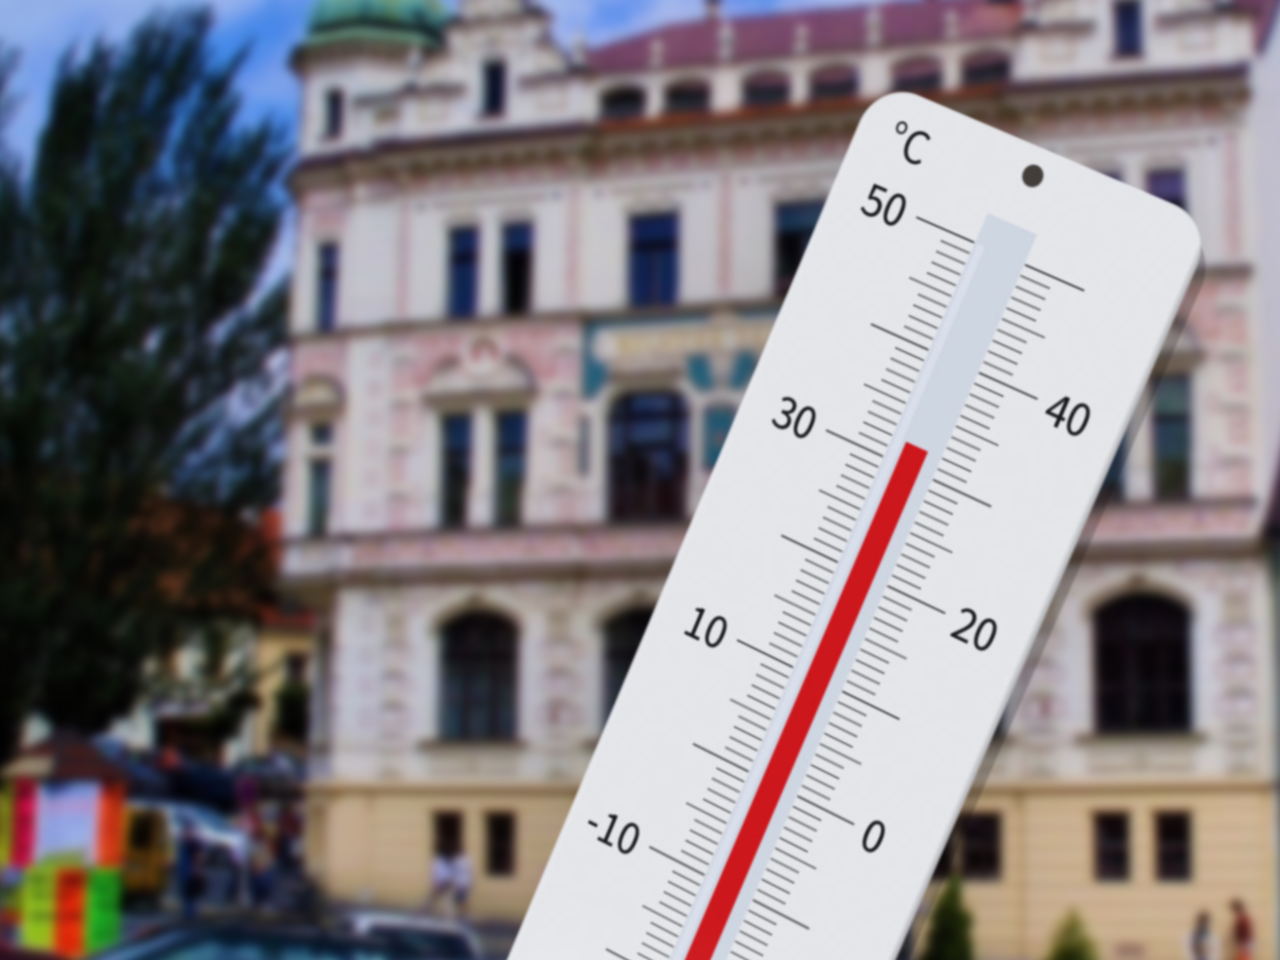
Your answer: 32 (°C)
